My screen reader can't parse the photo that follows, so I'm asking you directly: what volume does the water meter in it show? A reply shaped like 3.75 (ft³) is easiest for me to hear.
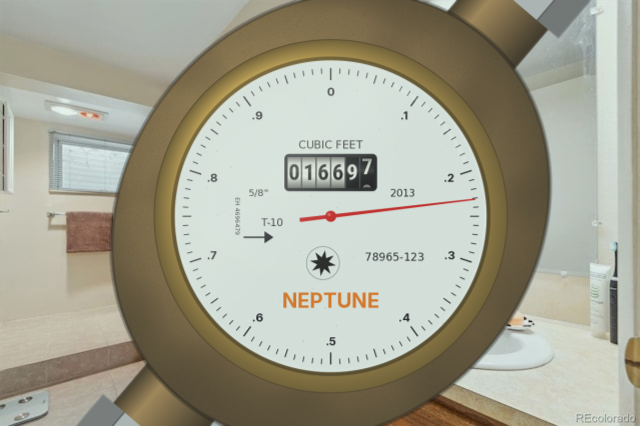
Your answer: 16697.23 (ft³)
